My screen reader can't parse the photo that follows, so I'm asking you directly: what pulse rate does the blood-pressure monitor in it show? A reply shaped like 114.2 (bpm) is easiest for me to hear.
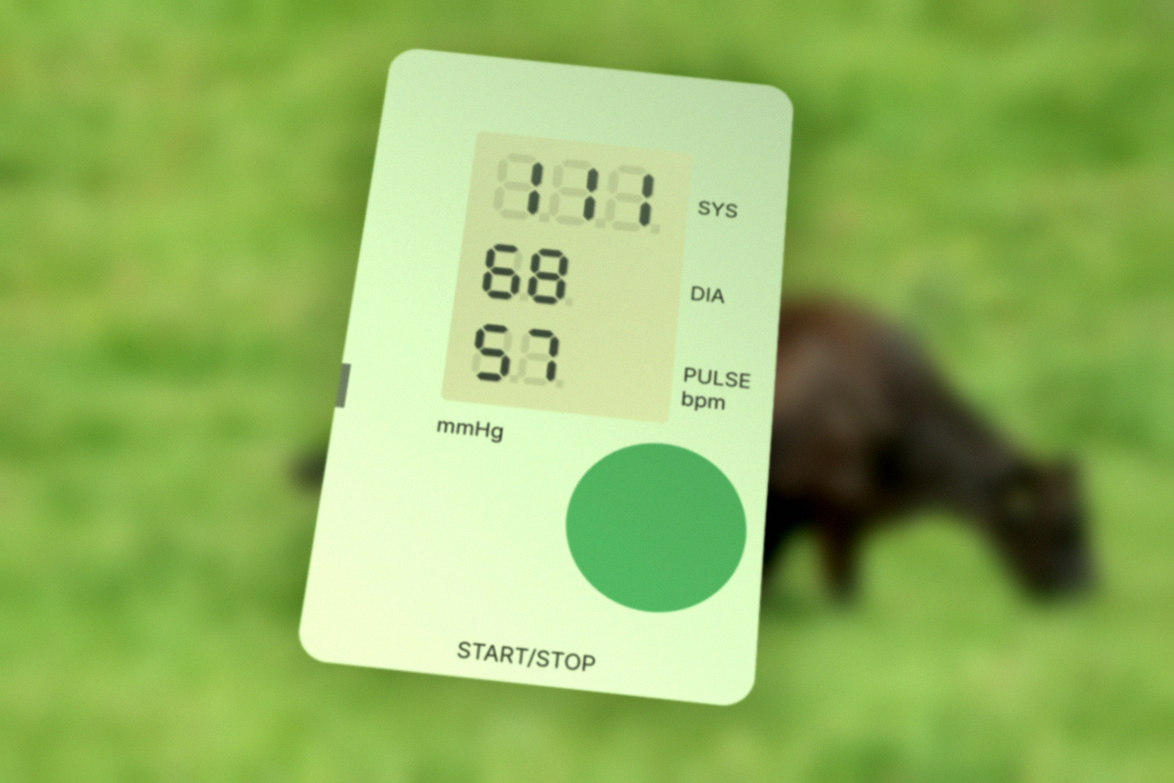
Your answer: 57 (bpm)
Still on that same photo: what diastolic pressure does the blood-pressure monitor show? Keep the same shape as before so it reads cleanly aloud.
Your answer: 68 (mmHg)
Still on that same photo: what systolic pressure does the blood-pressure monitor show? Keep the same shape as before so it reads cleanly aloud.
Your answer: 111 (mmHg)
